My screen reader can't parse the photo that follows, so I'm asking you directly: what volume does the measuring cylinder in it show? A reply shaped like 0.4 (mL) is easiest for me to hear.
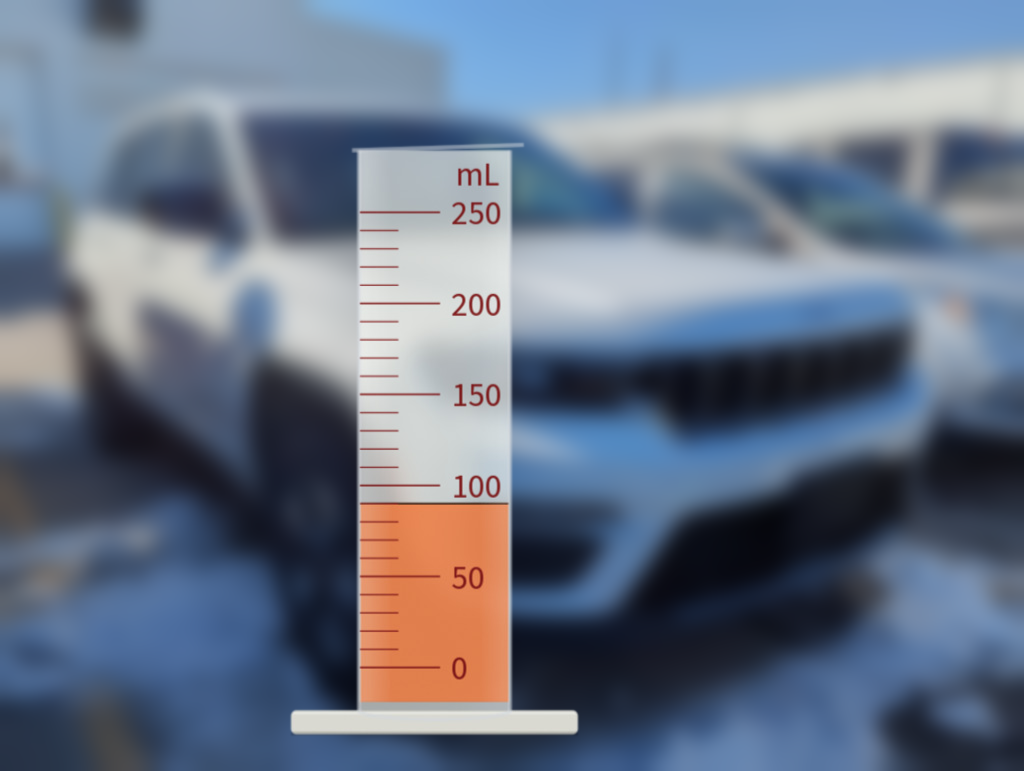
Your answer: 90 (mL)
